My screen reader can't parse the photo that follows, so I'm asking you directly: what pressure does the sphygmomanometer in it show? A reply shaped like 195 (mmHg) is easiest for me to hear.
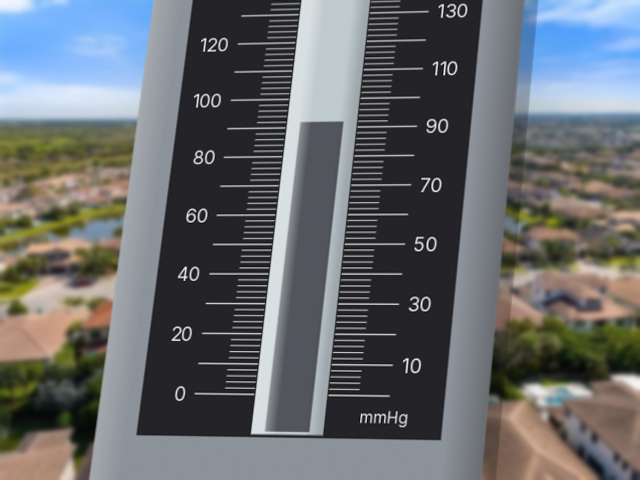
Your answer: 92 (mmHg)
